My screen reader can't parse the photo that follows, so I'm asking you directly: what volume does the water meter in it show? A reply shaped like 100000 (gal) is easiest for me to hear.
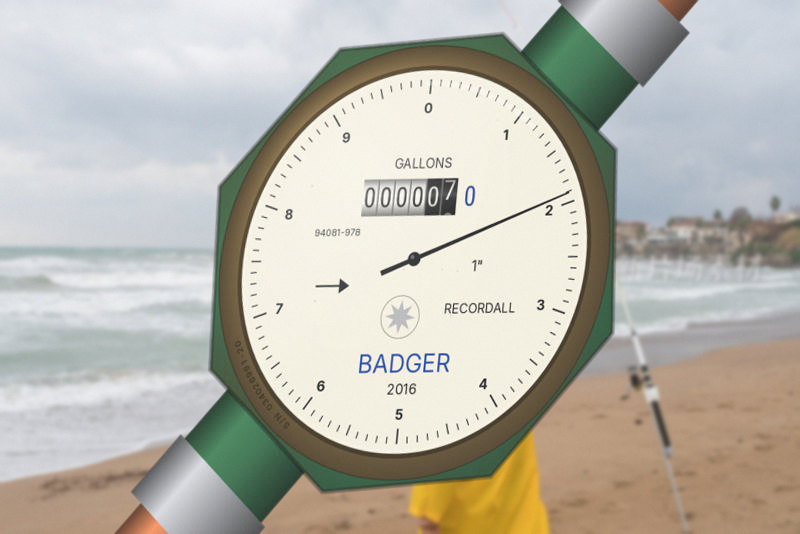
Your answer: 71.9 (gal)
